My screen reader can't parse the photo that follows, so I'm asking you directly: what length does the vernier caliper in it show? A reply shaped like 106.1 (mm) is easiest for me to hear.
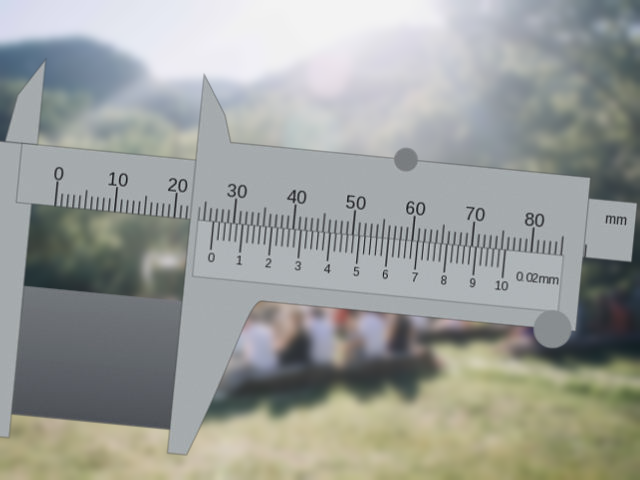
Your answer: 26.6 (mm)
